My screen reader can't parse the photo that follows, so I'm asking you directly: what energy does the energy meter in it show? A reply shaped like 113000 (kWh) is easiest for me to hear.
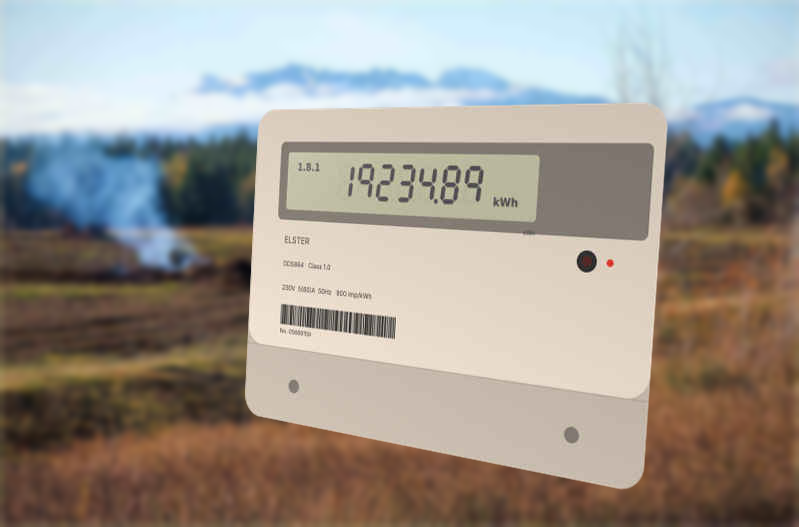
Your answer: 19234.89 (kWh)
